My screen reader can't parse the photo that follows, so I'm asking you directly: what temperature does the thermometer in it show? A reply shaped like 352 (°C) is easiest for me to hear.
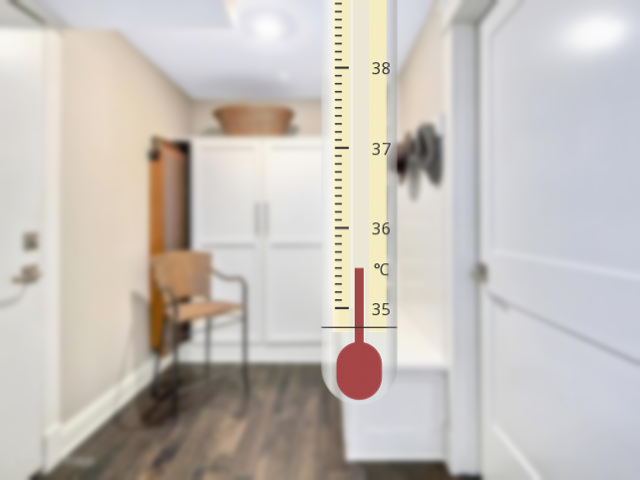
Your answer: 35.5 (°C)
